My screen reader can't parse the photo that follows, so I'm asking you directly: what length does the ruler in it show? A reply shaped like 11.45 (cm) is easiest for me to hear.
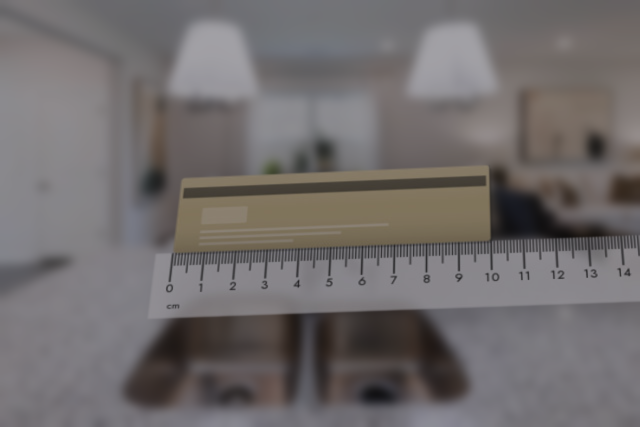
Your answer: 10 (cm)
